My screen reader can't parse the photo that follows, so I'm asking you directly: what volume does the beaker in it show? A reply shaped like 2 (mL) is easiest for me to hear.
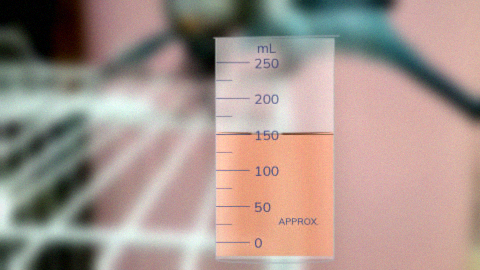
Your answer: 150 (mL)
